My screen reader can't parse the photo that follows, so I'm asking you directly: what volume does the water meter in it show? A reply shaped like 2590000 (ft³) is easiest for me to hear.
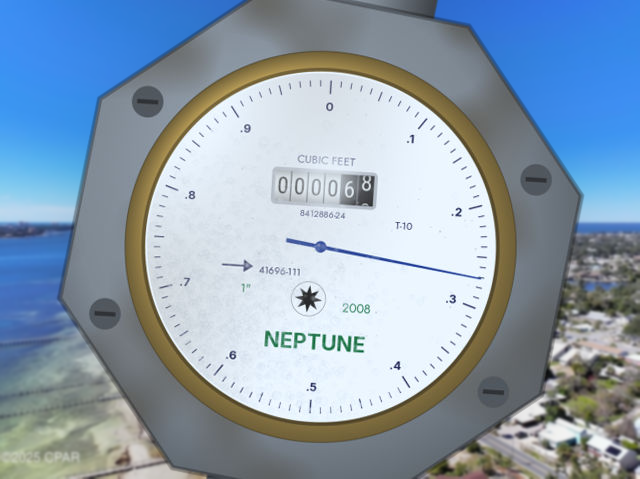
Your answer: 68.27 (ft³)
